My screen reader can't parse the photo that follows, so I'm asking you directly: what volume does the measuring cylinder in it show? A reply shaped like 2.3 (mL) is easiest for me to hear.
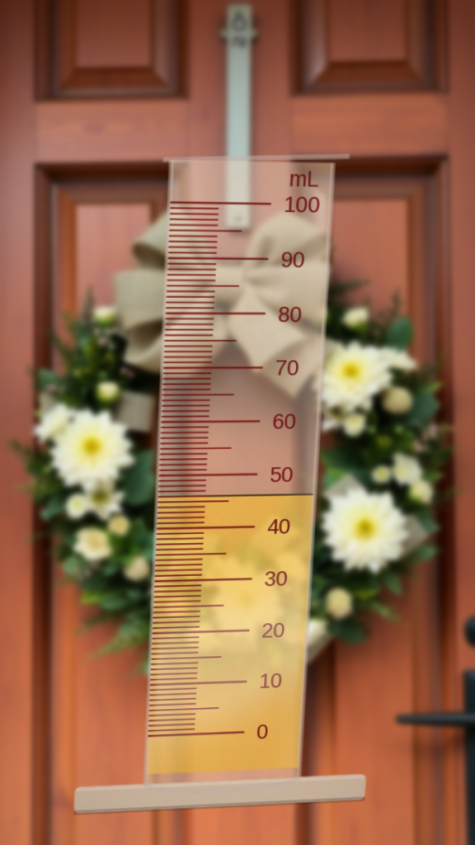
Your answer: 46 (mL)
